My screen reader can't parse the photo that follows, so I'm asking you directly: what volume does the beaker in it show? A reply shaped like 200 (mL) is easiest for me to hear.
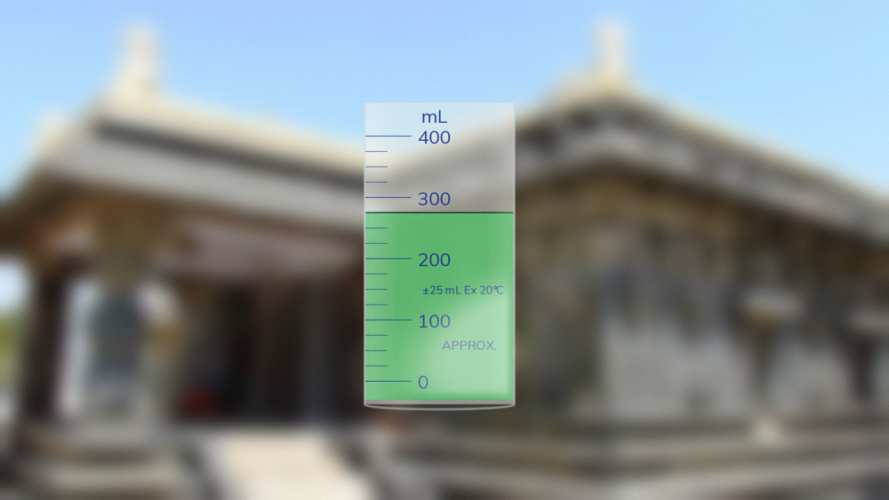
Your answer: 275 (mL)
